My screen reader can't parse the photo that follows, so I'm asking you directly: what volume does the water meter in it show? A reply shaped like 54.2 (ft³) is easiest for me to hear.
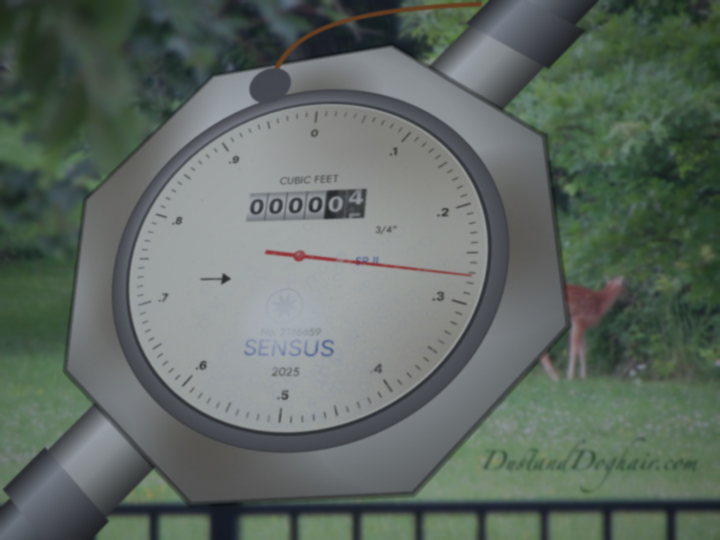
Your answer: 4.27 (ft³)
